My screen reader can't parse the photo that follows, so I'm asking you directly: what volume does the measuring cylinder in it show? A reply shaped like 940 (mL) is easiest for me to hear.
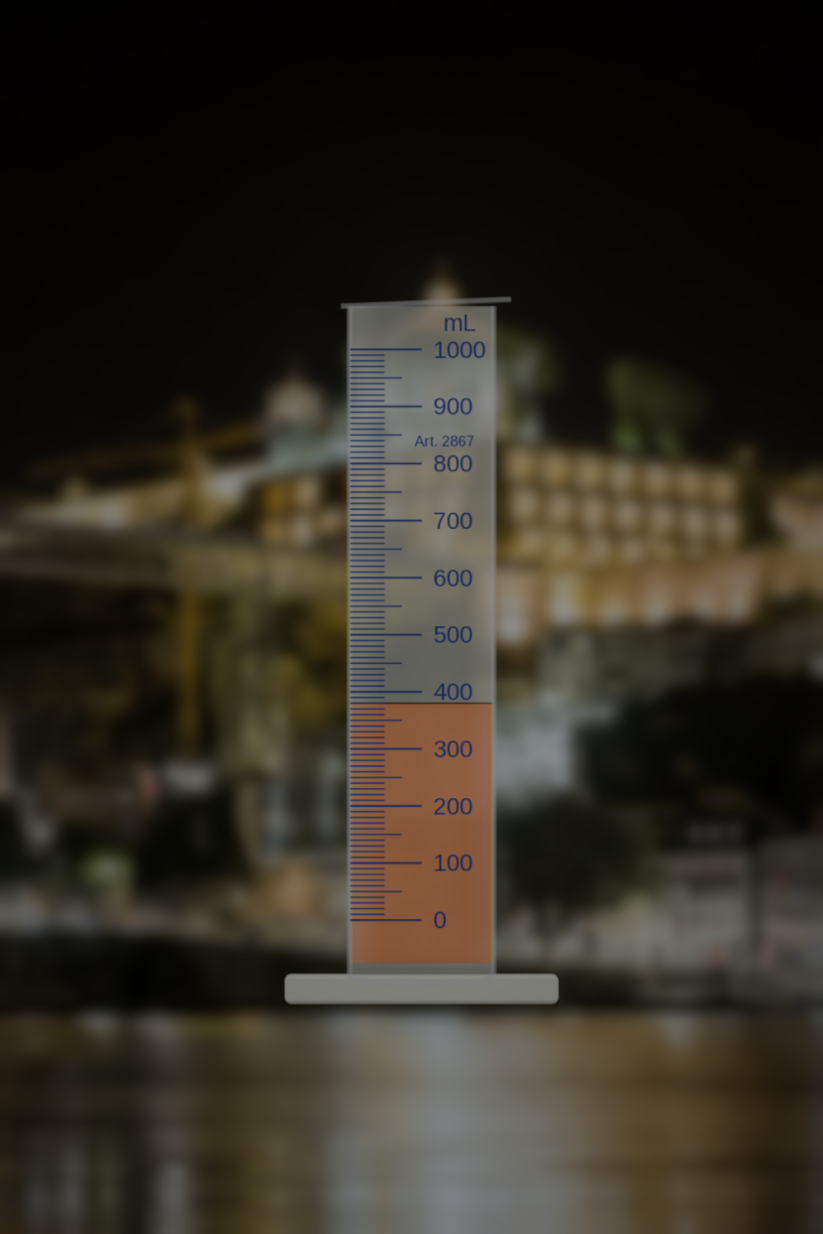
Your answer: 380 (mL)
